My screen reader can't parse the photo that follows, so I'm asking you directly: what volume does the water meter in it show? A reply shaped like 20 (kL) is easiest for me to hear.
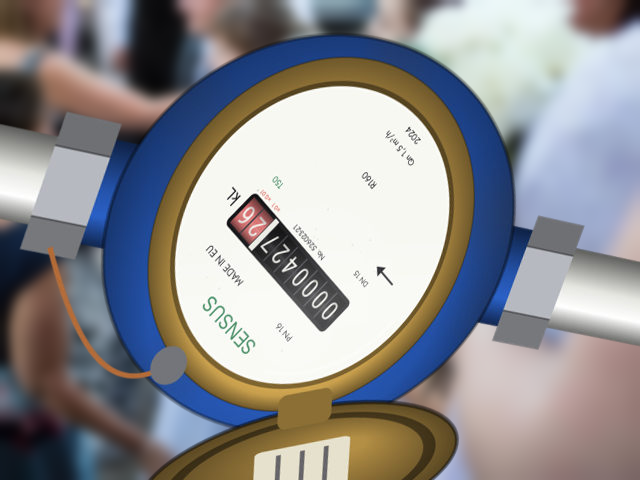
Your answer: 427.26 (kL)
